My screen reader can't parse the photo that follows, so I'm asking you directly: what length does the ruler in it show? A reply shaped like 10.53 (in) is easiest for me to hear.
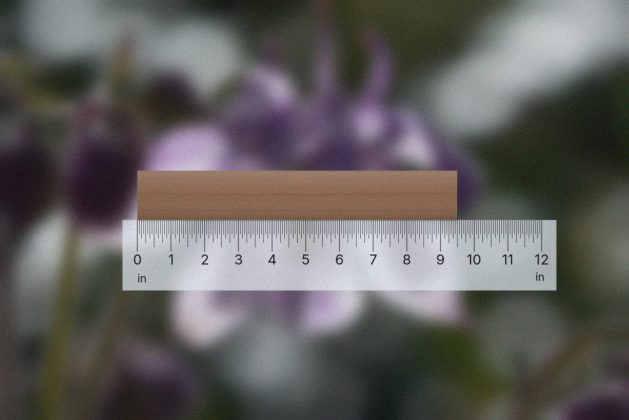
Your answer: 9.5 (in)
